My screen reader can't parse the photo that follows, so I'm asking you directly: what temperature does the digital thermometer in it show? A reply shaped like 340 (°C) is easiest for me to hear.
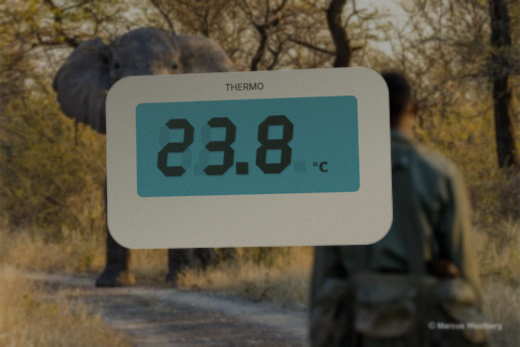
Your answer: 23.8 (°C)
